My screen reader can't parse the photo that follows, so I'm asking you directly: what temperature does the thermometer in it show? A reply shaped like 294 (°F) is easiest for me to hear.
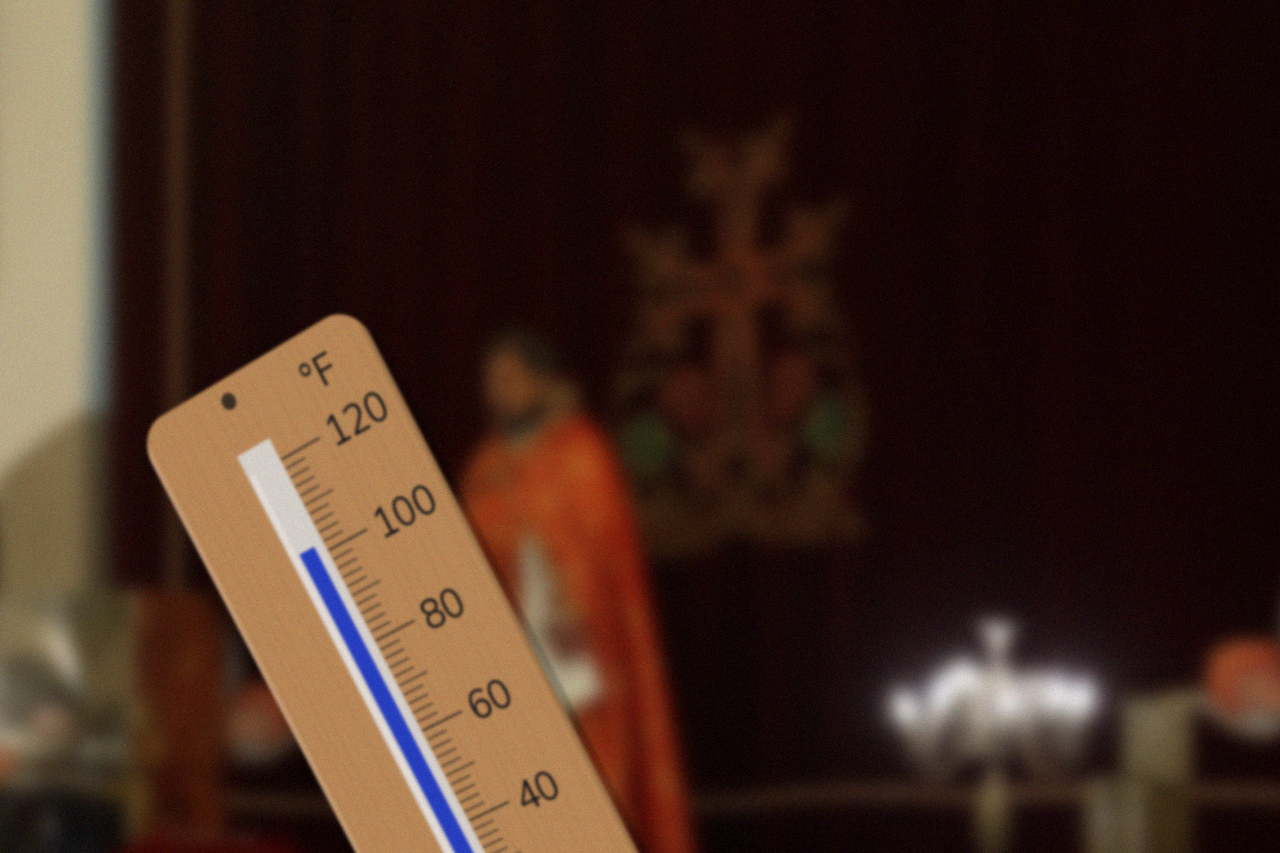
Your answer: 102 (°F)
